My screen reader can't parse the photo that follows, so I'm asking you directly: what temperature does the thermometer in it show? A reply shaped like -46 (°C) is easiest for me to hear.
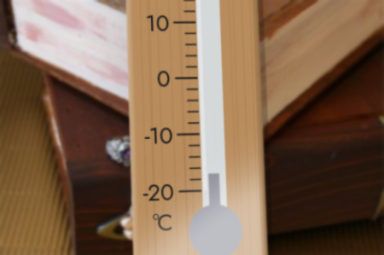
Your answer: -17 (°C)
